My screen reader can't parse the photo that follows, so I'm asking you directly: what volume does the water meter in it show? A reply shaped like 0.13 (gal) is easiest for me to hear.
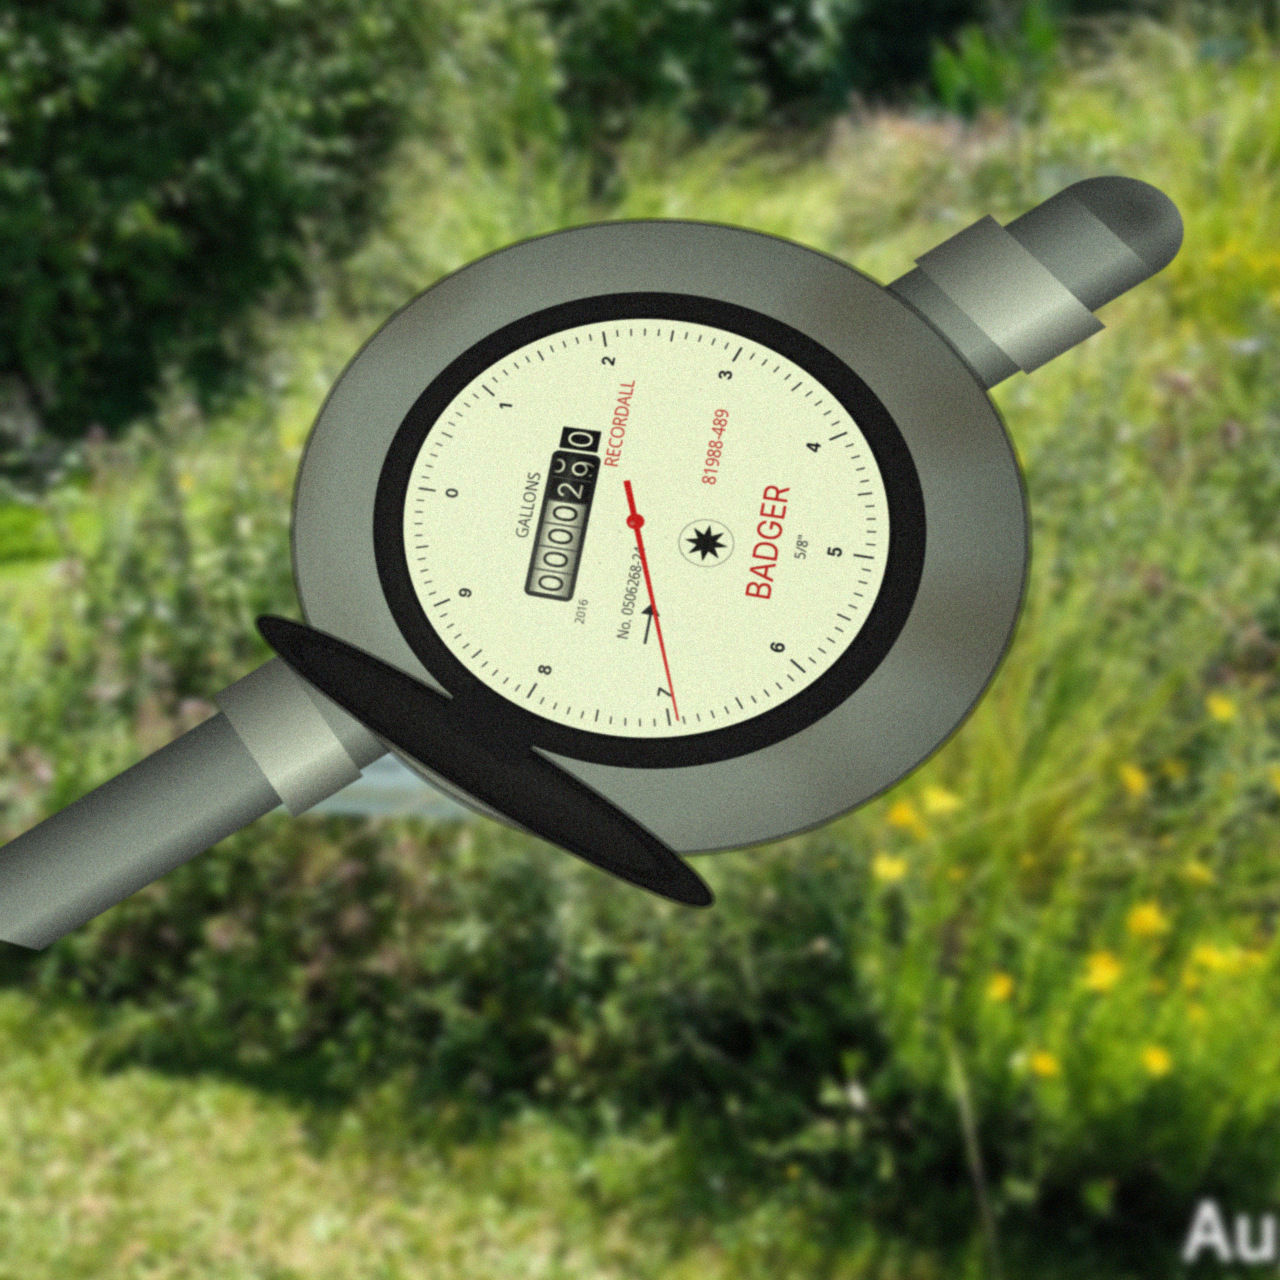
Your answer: 286.9 (gal)
